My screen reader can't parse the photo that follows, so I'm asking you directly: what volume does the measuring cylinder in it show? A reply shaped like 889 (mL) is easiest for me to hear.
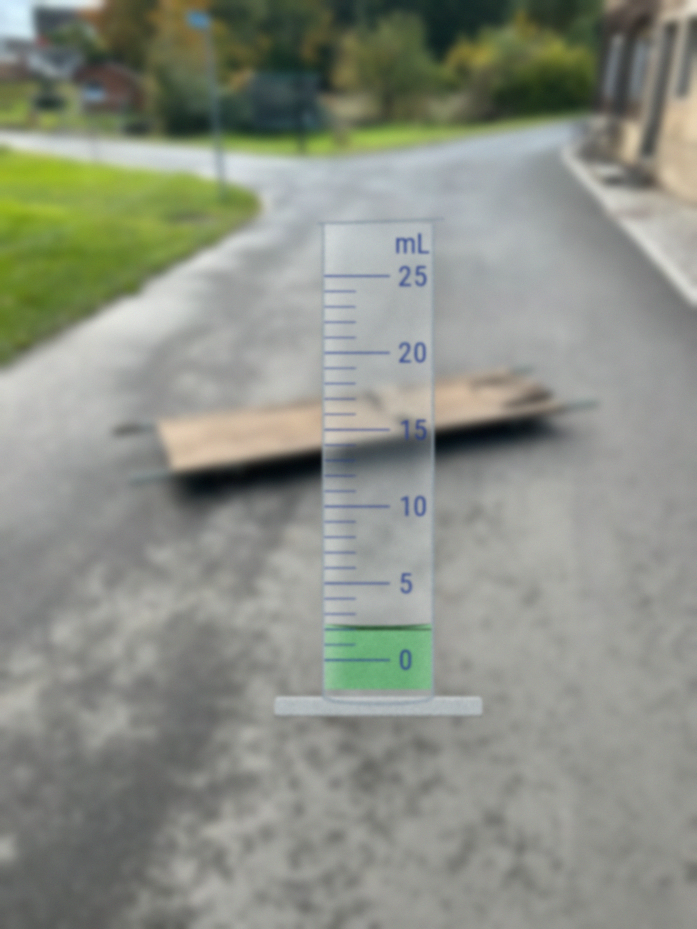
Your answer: 2 (mL)
